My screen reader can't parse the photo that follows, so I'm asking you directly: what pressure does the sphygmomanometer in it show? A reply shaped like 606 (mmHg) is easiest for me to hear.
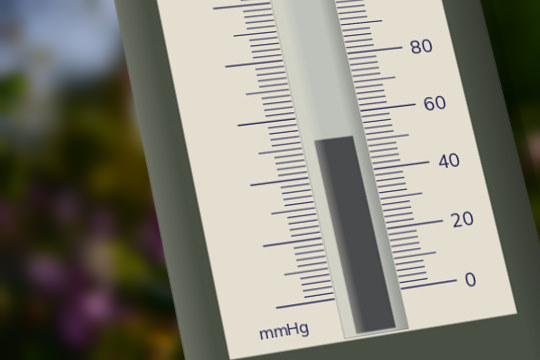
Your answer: 52 (mmHg)
